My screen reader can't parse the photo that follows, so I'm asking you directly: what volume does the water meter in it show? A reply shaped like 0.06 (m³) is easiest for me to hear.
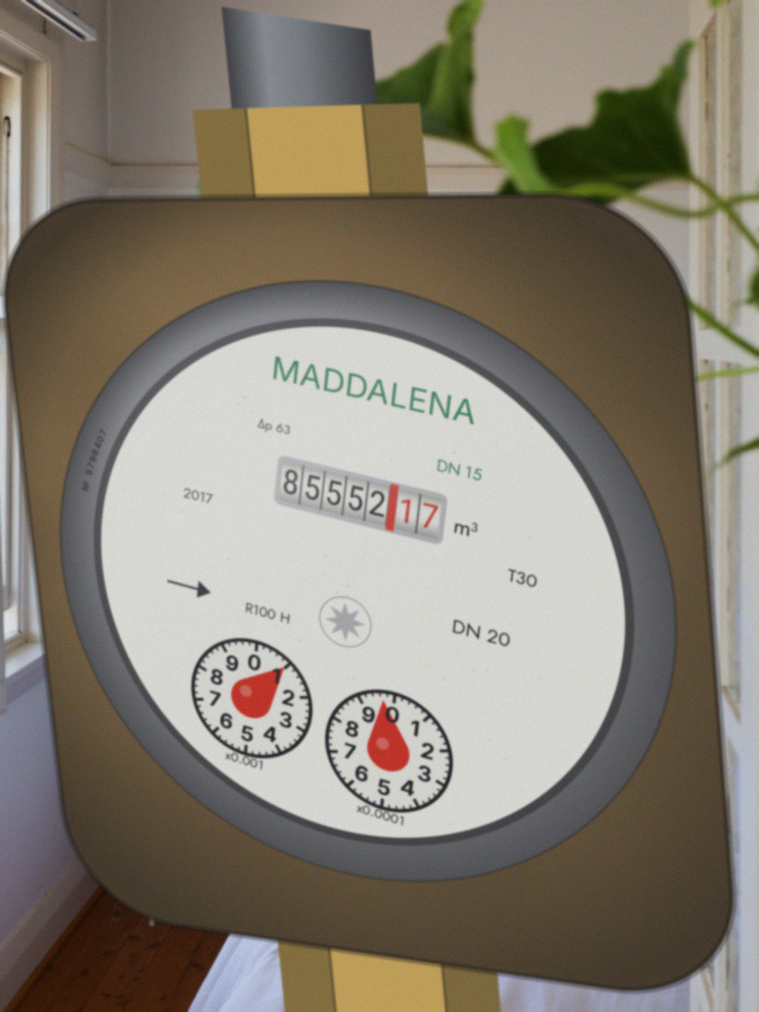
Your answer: 85552.1709 (m³)
